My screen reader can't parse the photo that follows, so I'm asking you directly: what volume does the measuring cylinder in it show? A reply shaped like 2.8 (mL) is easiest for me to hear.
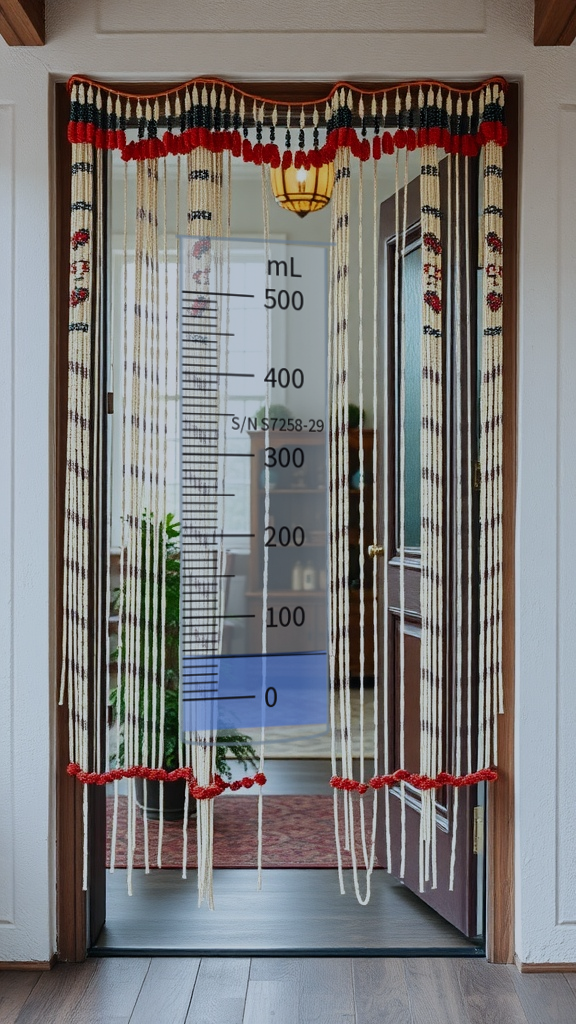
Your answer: 50 (mL)
